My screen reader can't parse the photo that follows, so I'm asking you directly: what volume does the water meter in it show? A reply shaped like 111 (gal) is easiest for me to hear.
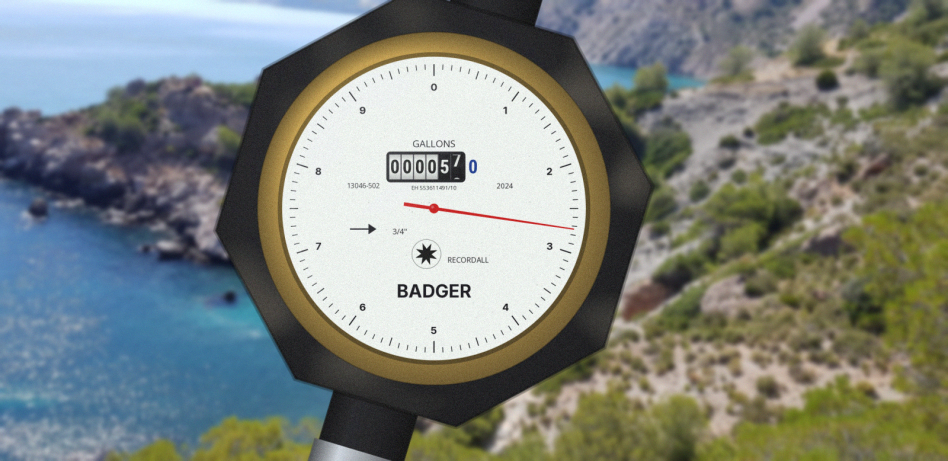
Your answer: 572.7 (gal)
